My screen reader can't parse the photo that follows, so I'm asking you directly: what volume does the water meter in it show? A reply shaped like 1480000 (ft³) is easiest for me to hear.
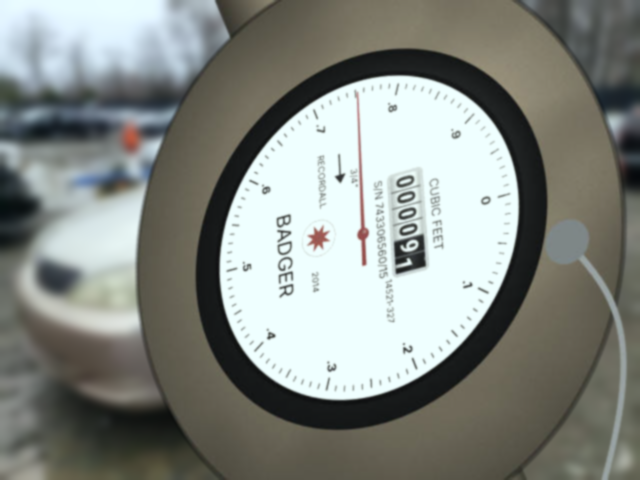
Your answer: 90.75 (ft³)
